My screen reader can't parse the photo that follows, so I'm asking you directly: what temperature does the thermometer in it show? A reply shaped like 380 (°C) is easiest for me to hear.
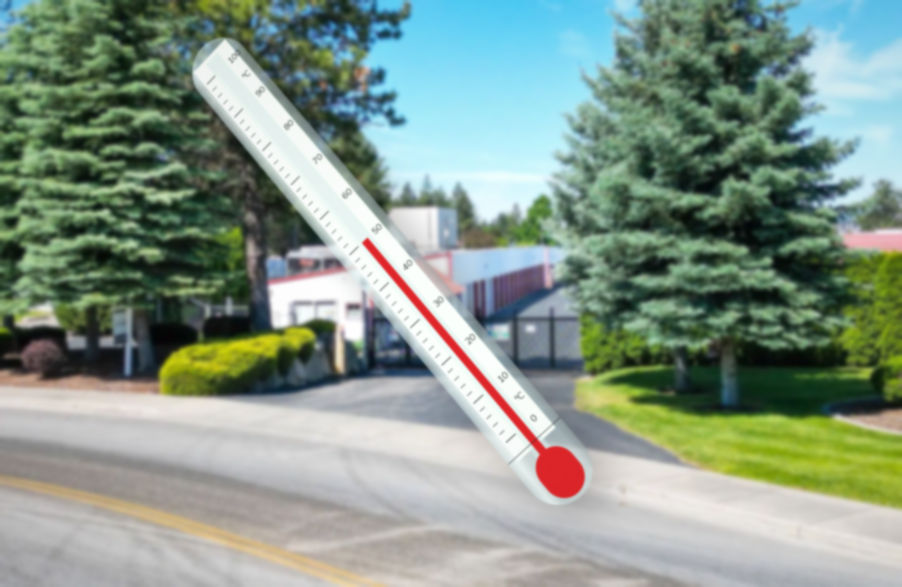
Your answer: 50 (°C)
